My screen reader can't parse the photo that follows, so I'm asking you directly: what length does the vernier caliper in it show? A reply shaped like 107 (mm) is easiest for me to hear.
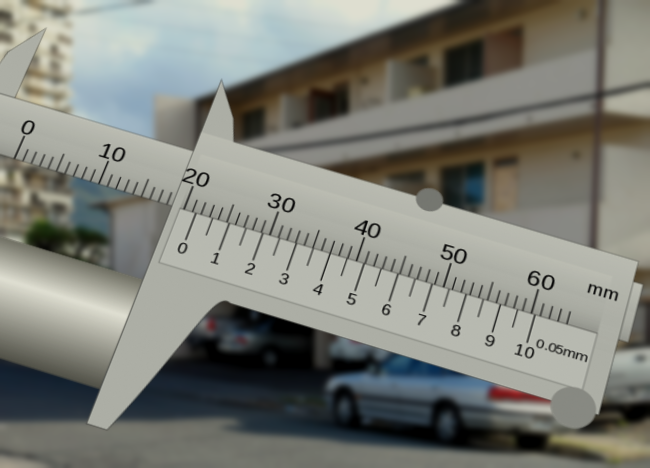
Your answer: 21.4 (mm)
